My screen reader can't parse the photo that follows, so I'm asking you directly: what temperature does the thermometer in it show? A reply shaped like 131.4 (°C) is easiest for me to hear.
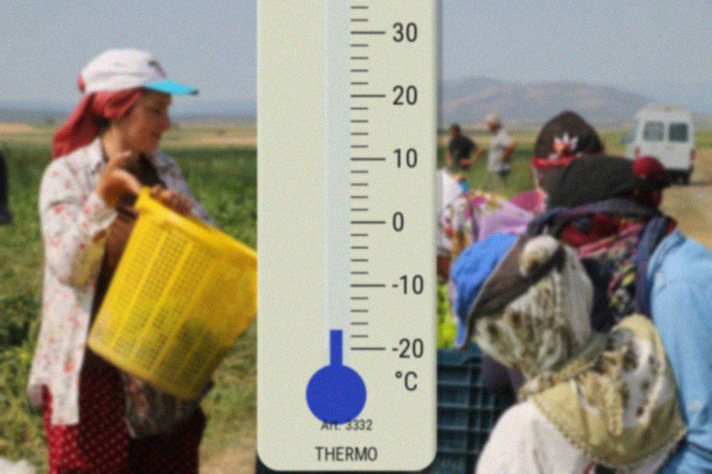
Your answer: -17 (°C)
